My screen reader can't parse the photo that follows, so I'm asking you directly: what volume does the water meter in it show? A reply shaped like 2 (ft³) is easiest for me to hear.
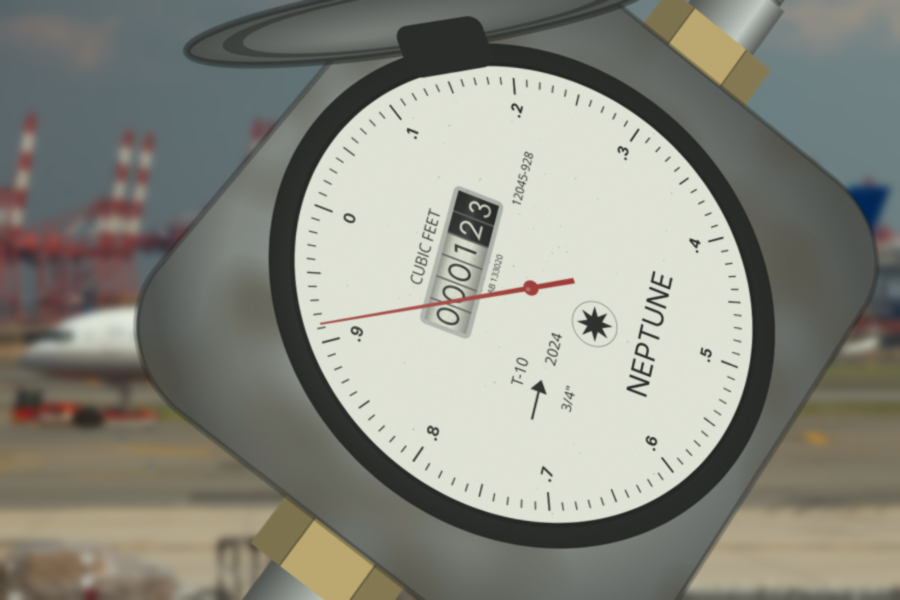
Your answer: 122.91 (ft³)
